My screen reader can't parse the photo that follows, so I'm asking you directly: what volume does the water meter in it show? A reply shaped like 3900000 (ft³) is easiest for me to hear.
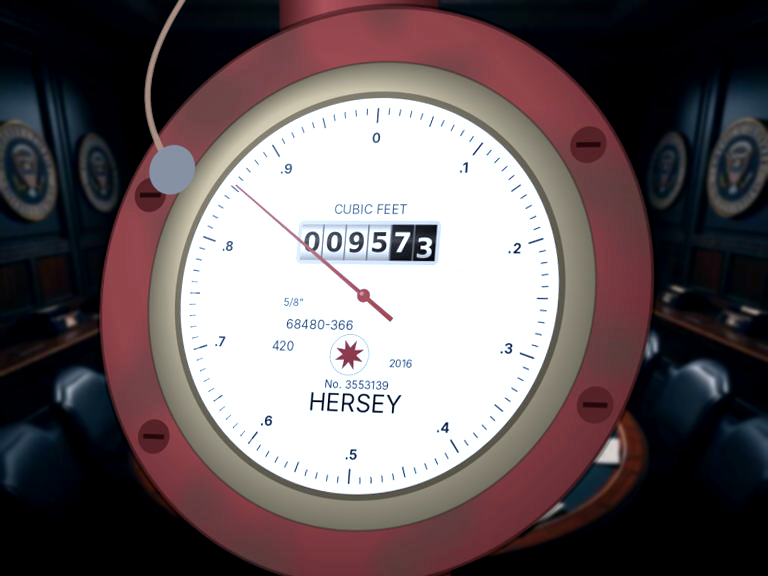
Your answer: 9572.85 (ft³)
